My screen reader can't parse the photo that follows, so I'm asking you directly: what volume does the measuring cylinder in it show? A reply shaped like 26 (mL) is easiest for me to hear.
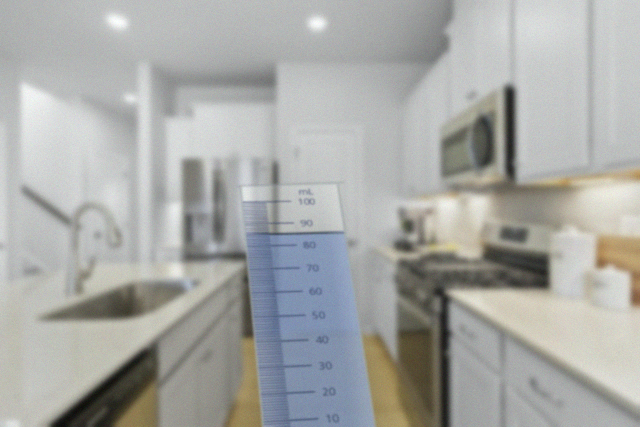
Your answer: 85 (mL)
